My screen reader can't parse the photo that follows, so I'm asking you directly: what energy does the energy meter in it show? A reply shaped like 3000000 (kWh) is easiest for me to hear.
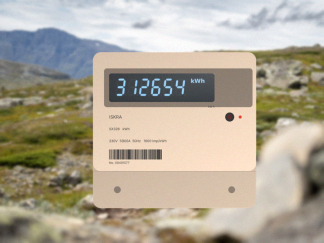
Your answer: 312654 (kWh)
